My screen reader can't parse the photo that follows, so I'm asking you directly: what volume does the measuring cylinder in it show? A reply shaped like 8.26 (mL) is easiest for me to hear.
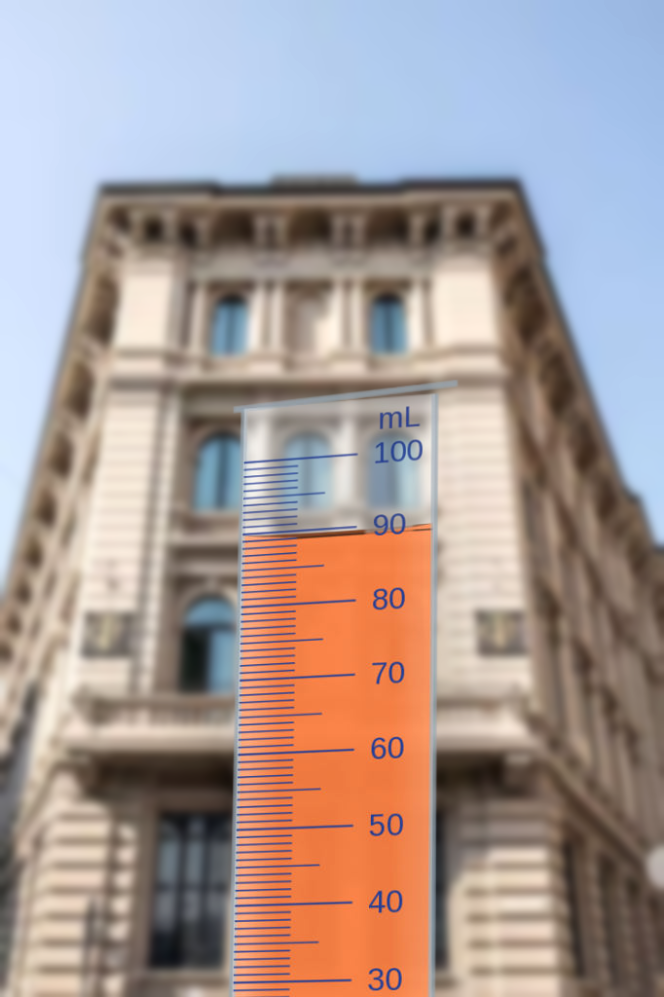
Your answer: 89 (mL)
